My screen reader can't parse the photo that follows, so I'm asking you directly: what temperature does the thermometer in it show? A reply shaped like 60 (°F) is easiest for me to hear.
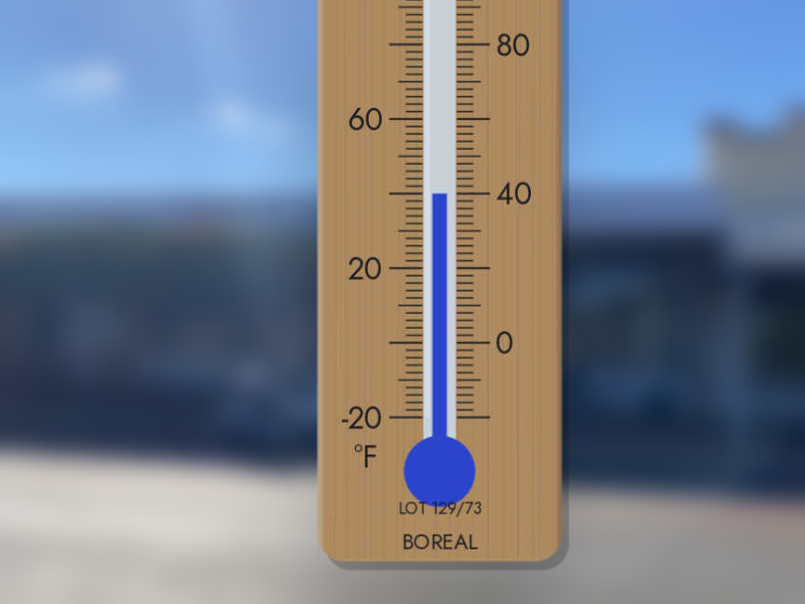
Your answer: 40 (°F)
